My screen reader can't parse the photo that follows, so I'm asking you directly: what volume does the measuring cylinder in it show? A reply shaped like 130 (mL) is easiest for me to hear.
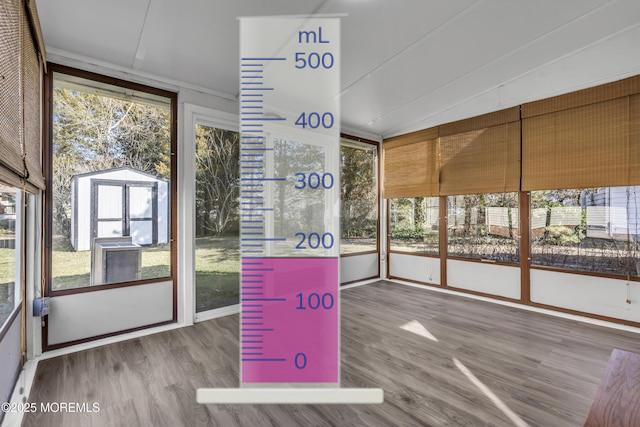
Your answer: 170 (mL)
